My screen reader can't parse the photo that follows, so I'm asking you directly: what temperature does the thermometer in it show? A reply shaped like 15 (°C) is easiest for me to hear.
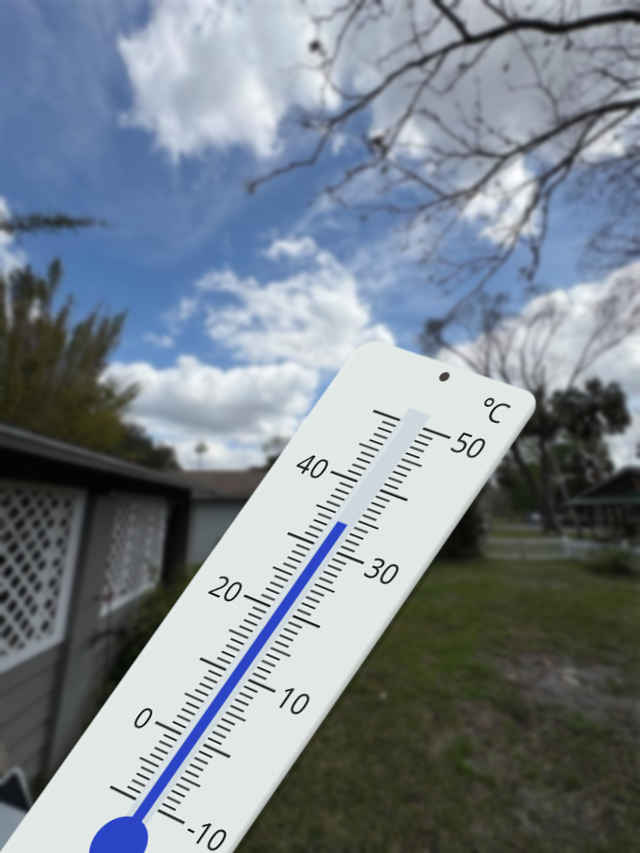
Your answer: 34 (°C)
